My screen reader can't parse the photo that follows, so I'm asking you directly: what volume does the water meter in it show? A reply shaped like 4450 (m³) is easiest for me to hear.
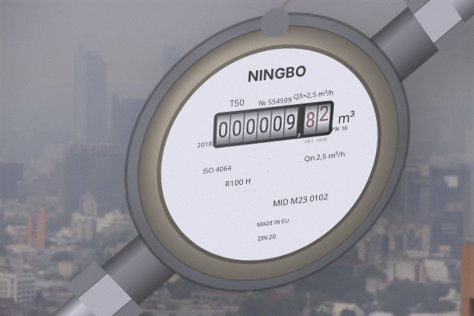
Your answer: 9.82 (m³)
